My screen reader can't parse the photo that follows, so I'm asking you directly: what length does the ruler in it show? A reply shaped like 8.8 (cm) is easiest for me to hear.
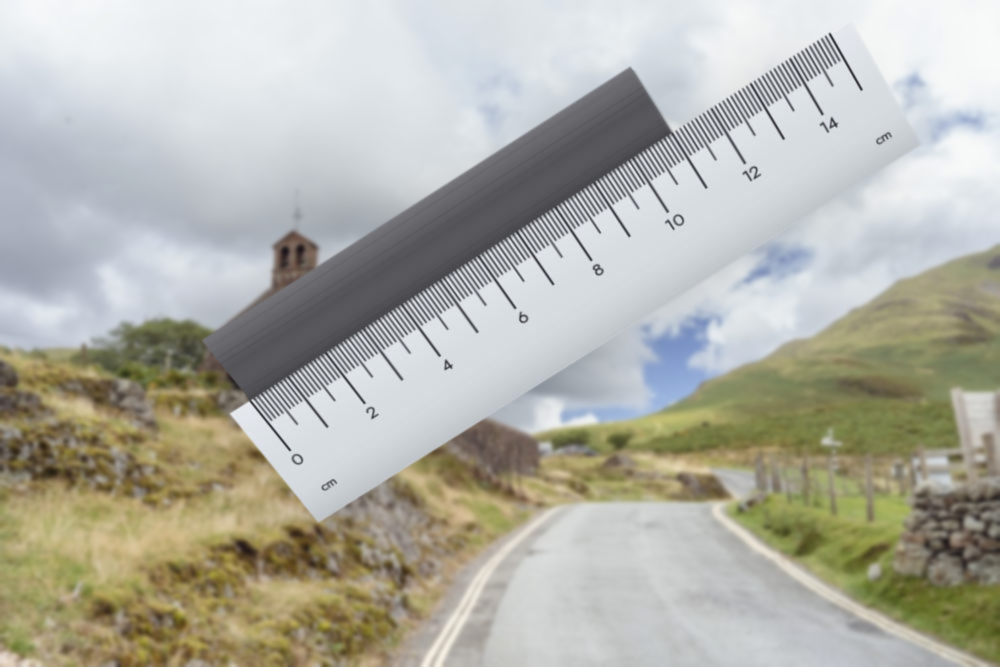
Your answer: 11 (cm)
